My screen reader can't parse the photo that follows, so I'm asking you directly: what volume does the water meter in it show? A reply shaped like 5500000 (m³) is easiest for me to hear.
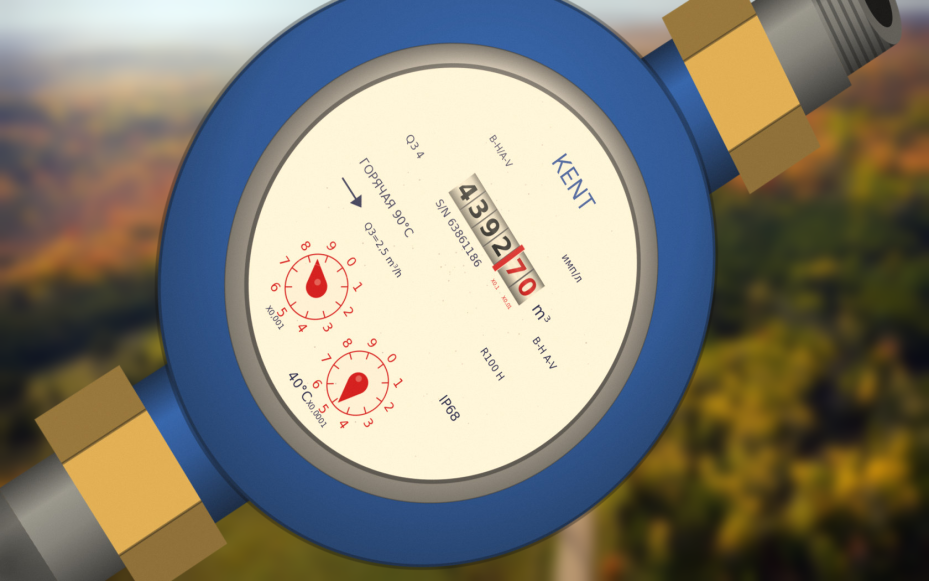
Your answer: 4392.7084 (m³)
